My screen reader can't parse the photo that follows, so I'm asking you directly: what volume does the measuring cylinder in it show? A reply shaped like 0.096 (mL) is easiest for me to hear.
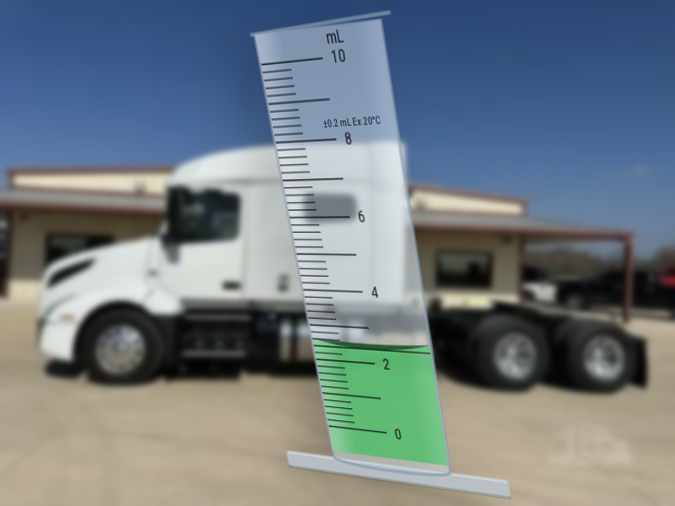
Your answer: 2.4 (mL)
